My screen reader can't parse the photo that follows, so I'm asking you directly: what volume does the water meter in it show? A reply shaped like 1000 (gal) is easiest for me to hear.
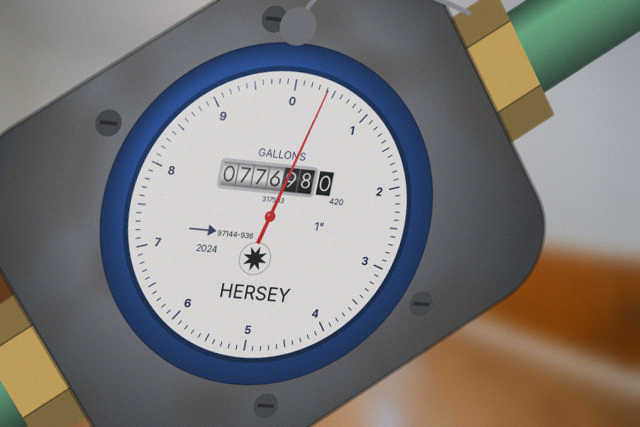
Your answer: 776980.4 (gal)
